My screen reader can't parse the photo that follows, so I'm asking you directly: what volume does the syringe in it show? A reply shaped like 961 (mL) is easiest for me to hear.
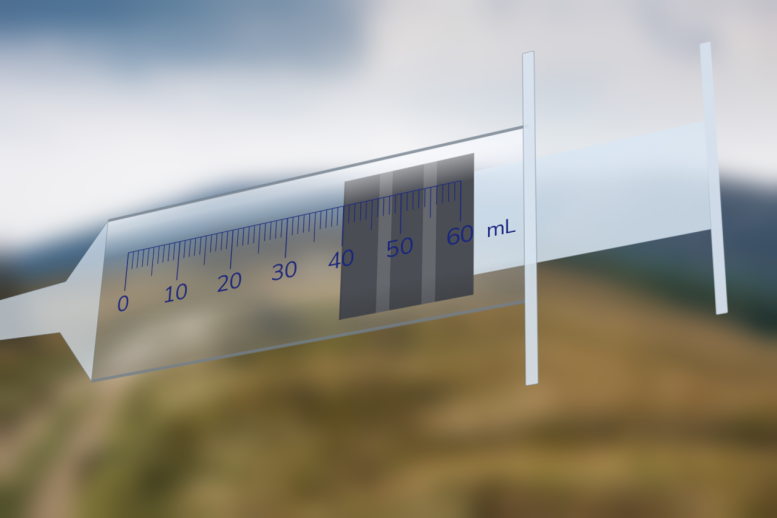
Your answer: 40 (mL)
